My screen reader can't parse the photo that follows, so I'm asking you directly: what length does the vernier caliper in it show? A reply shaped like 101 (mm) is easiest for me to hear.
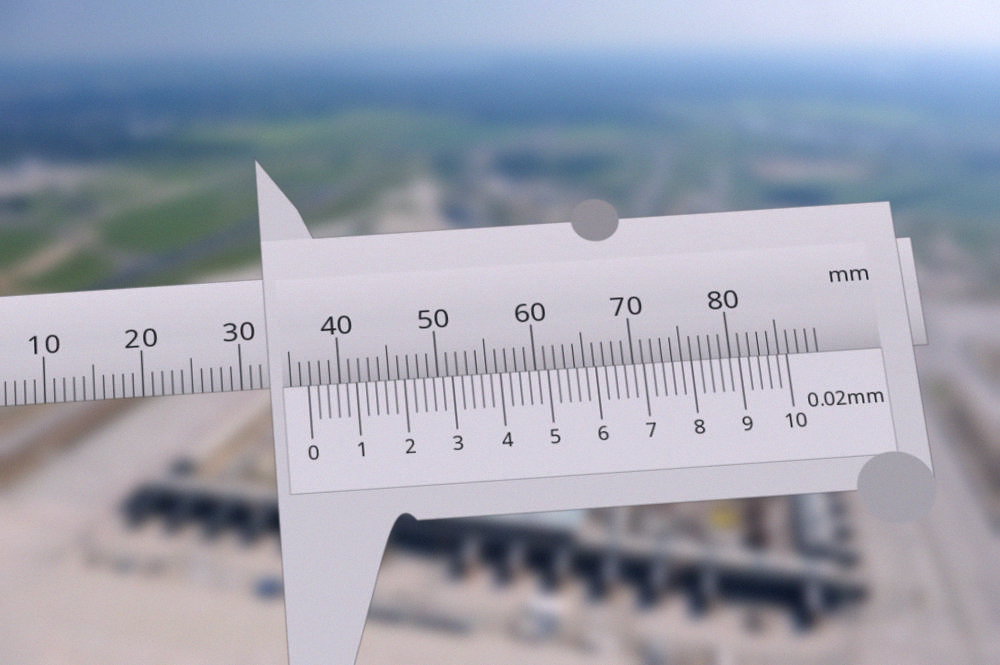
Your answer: 36.8 (mm)
